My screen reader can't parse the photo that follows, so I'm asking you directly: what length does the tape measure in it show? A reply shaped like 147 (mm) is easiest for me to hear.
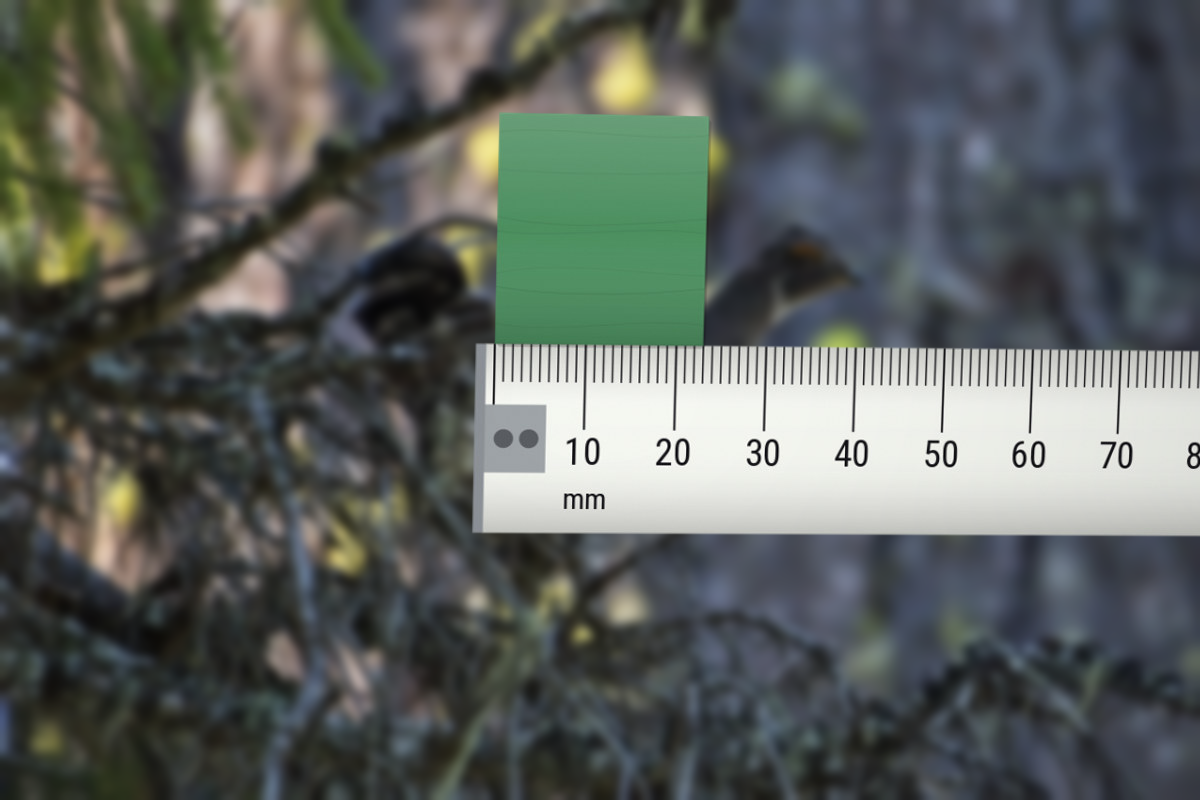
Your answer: 23 (mm)
